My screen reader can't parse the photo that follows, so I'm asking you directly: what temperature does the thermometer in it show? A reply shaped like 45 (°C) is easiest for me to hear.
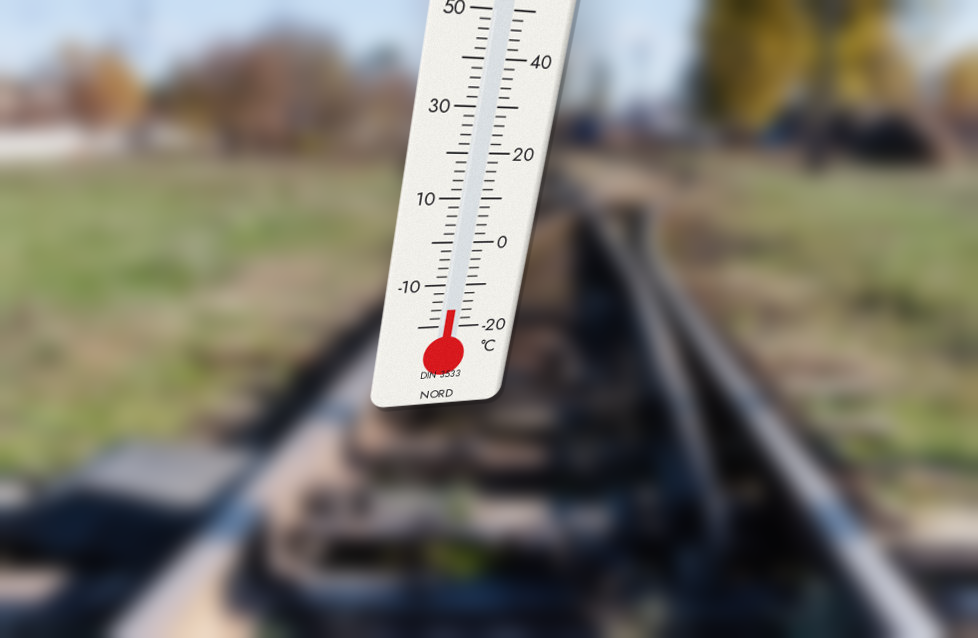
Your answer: -16 (°C)
